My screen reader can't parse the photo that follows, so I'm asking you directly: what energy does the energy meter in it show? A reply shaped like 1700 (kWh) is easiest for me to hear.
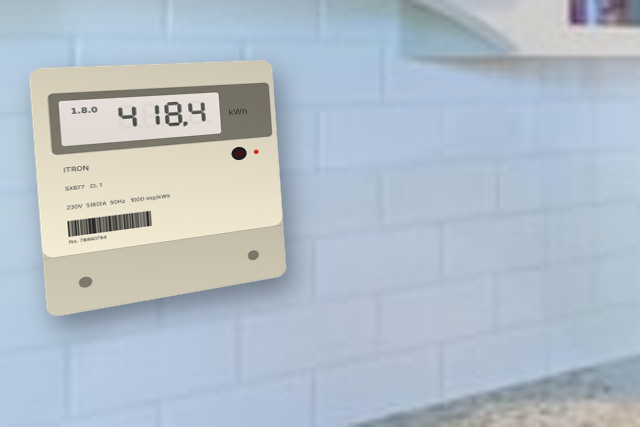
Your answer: 418.4 (kWh)
